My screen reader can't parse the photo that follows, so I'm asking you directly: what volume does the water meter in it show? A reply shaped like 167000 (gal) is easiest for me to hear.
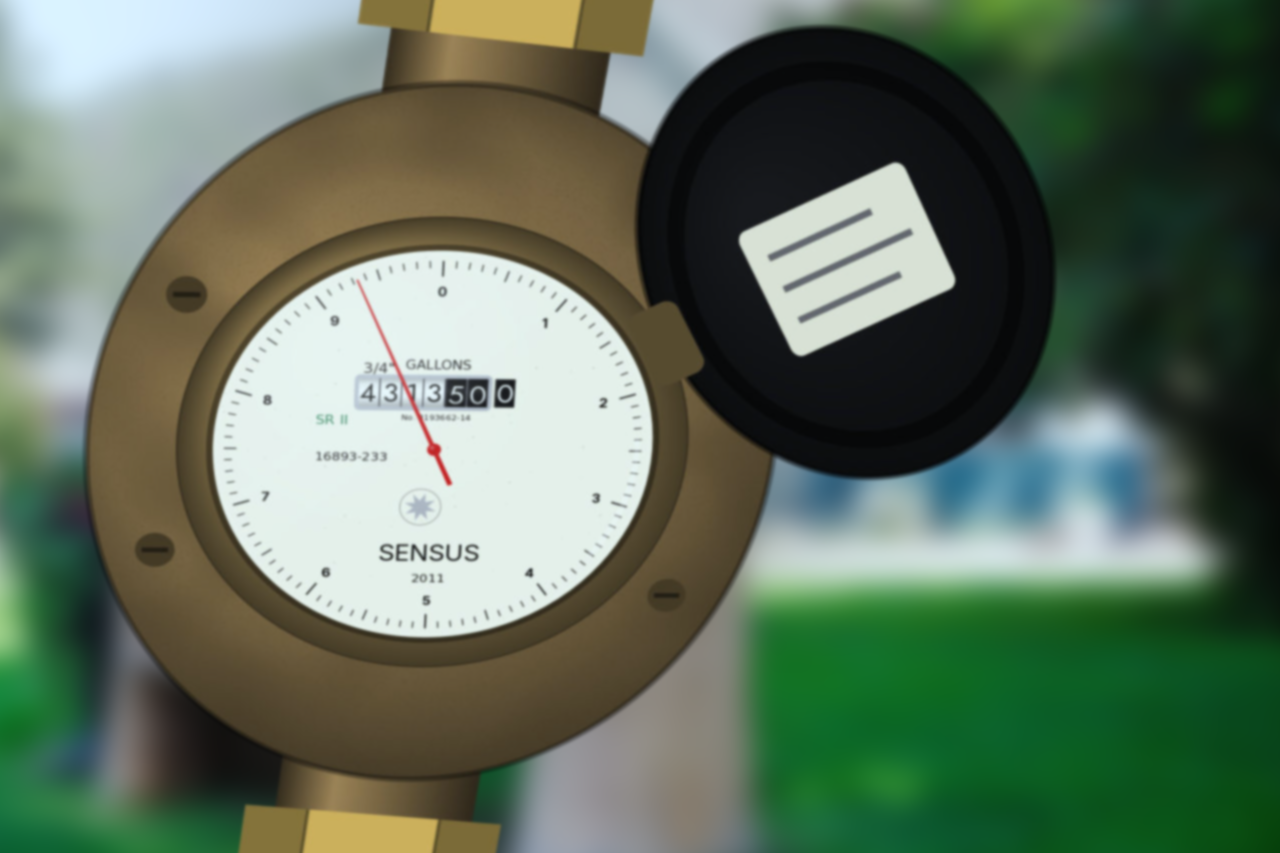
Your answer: 4313499.3 (gal)
